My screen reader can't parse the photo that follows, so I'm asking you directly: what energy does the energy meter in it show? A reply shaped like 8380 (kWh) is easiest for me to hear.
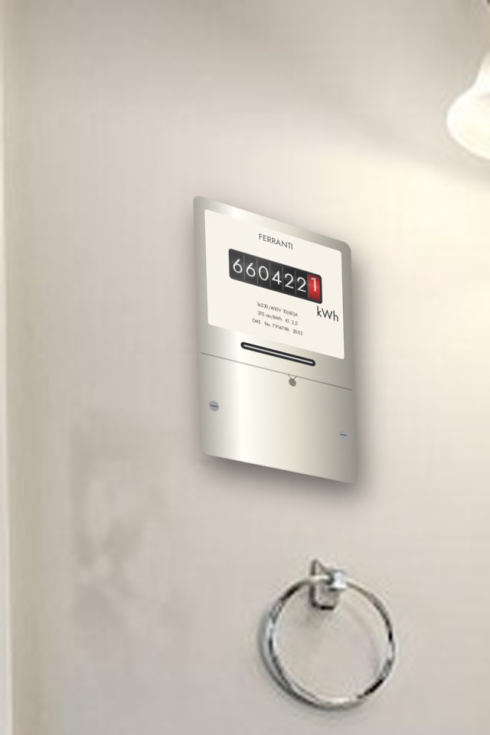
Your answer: 660422.1 (kWh)
